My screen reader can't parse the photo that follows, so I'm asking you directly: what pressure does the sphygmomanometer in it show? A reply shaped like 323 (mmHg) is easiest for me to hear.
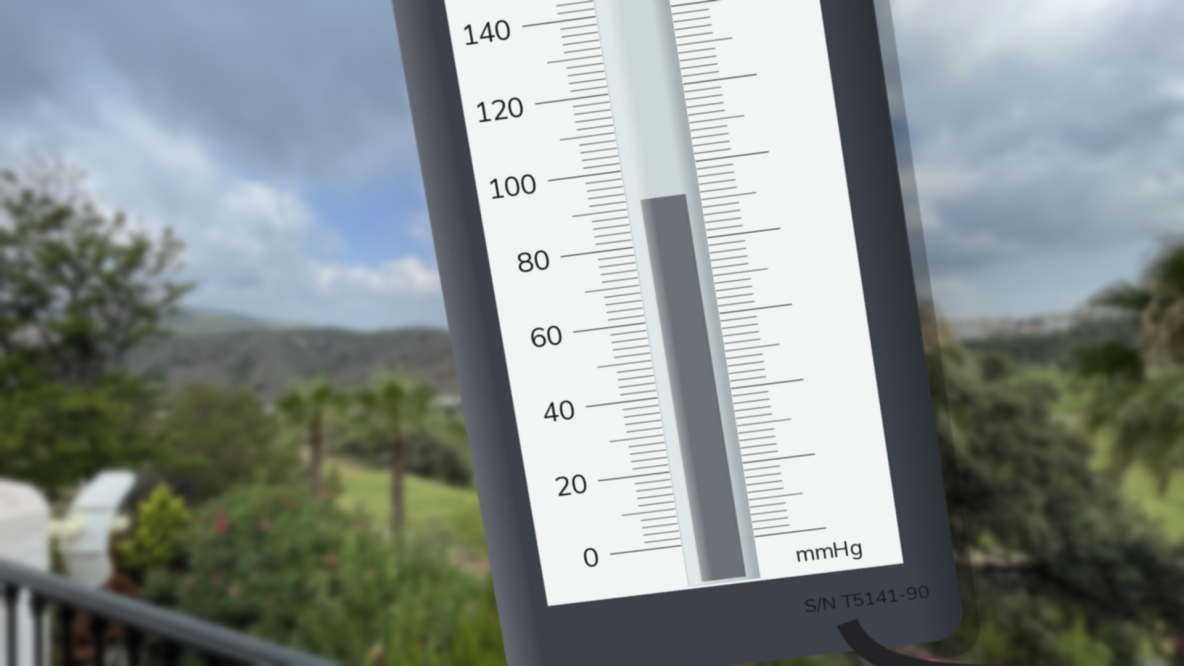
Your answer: 92 (mmHg)
